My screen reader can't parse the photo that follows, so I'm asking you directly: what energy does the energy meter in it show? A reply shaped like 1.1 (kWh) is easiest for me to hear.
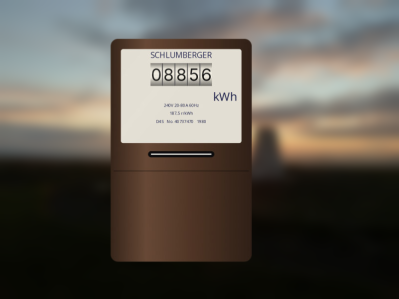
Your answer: 8856 (kWh)
